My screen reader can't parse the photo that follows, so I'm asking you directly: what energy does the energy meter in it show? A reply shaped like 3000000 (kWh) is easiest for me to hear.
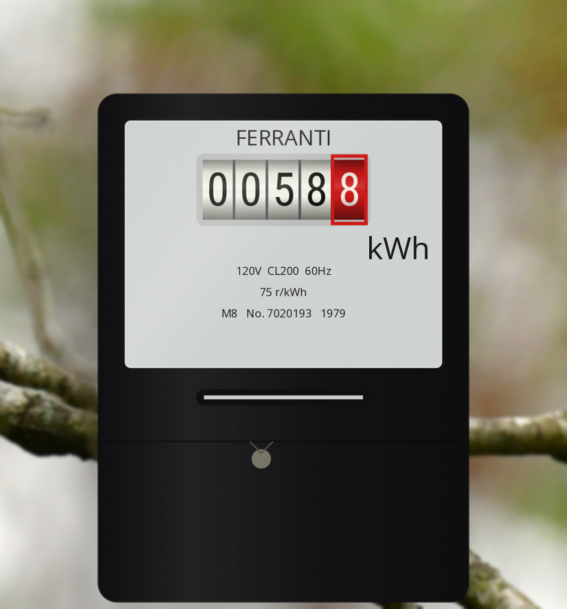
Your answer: 58.8 (kWh)
